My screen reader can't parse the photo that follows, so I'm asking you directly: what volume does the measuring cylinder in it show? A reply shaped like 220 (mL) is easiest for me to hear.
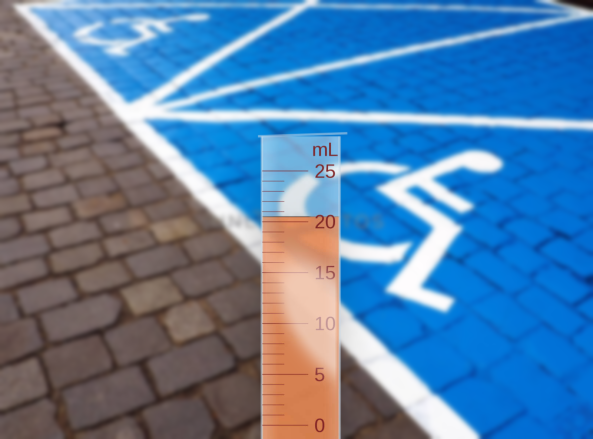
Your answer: 20.5 (mL)
